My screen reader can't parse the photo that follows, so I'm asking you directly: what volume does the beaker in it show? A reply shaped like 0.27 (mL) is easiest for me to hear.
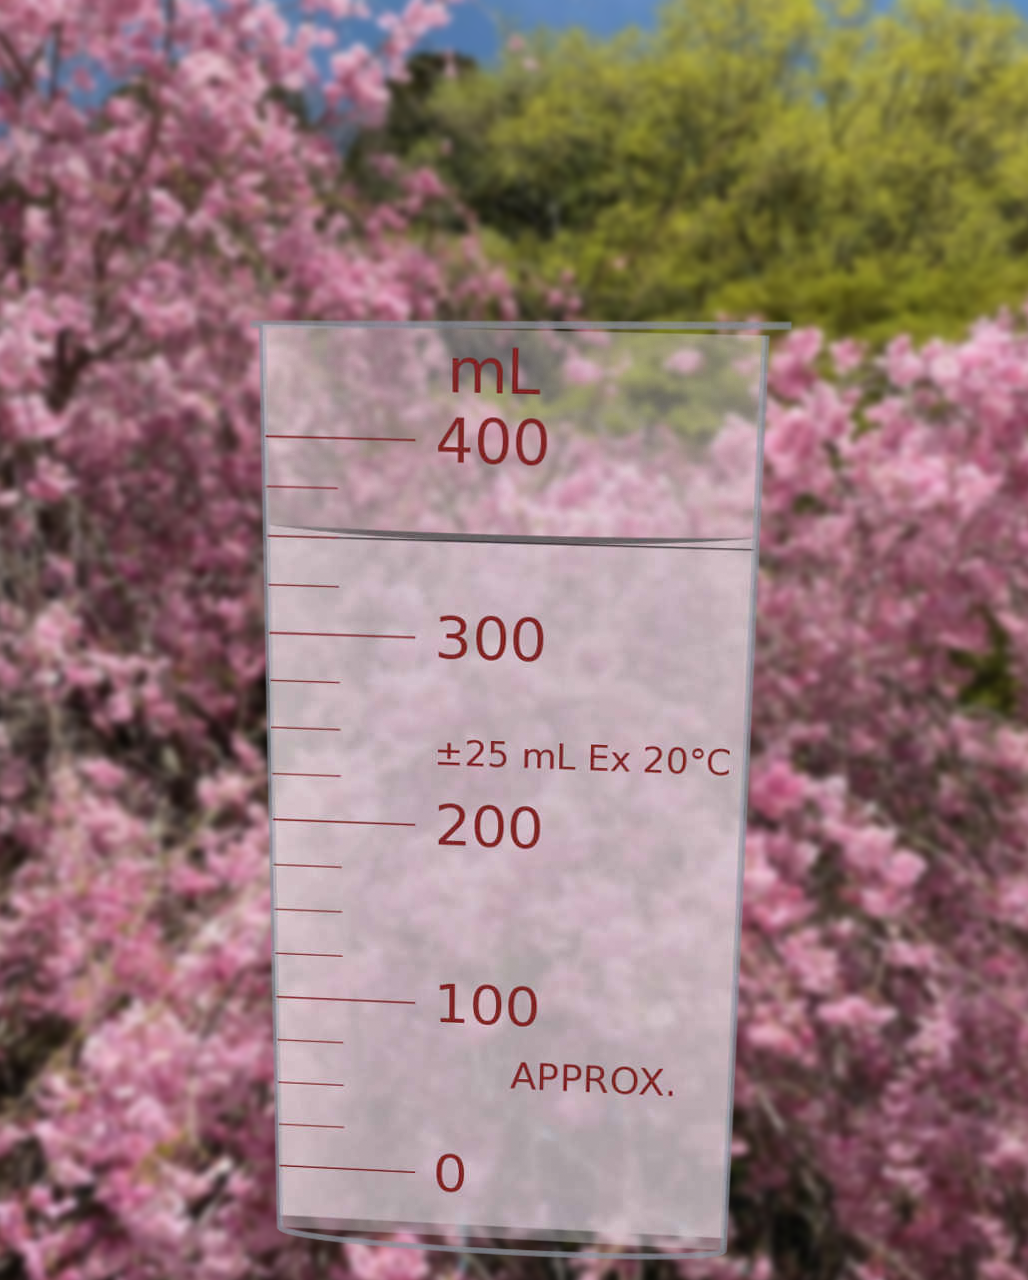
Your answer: 350 (mL)
